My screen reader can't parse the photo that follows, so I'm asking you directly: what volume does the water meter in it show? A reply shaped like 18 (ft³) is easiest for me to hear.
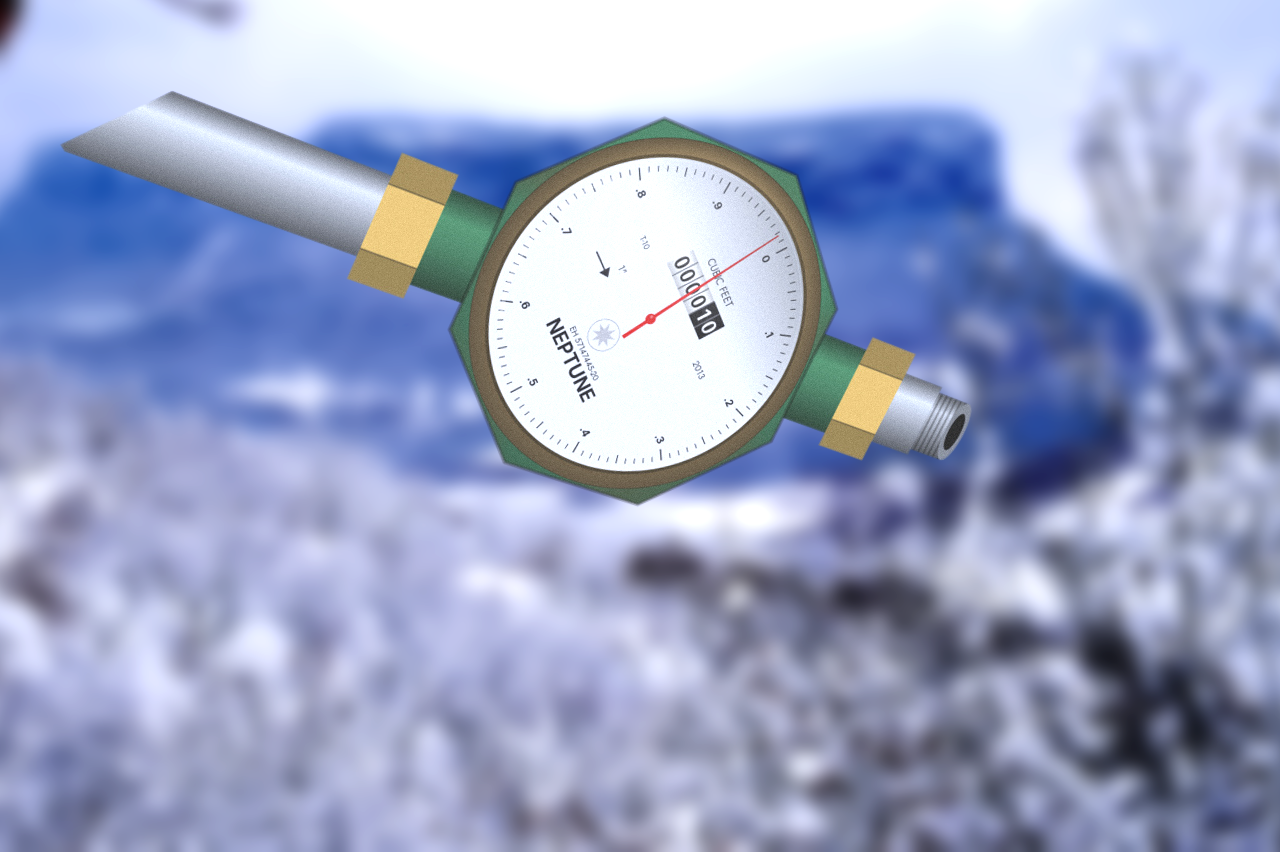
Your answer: 9.98 (ft³)
